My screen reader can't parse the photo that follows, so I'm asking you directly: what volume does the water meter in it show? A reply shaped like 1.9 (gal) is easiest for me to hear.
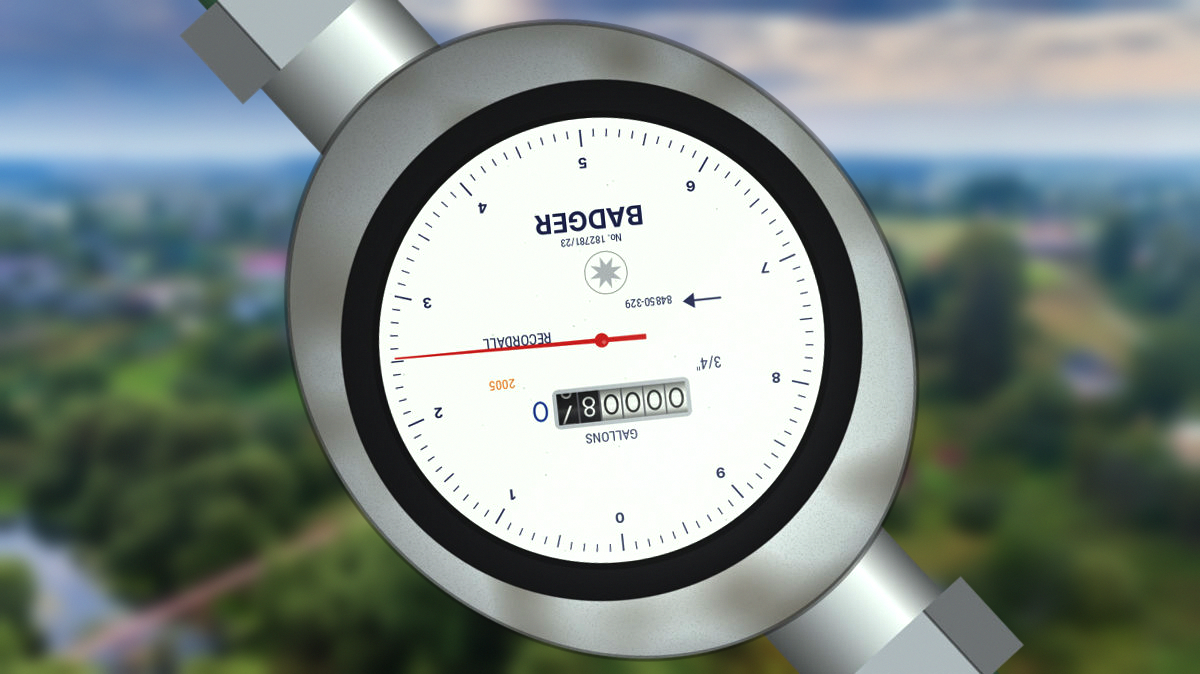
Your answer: 872.5 (gal)
